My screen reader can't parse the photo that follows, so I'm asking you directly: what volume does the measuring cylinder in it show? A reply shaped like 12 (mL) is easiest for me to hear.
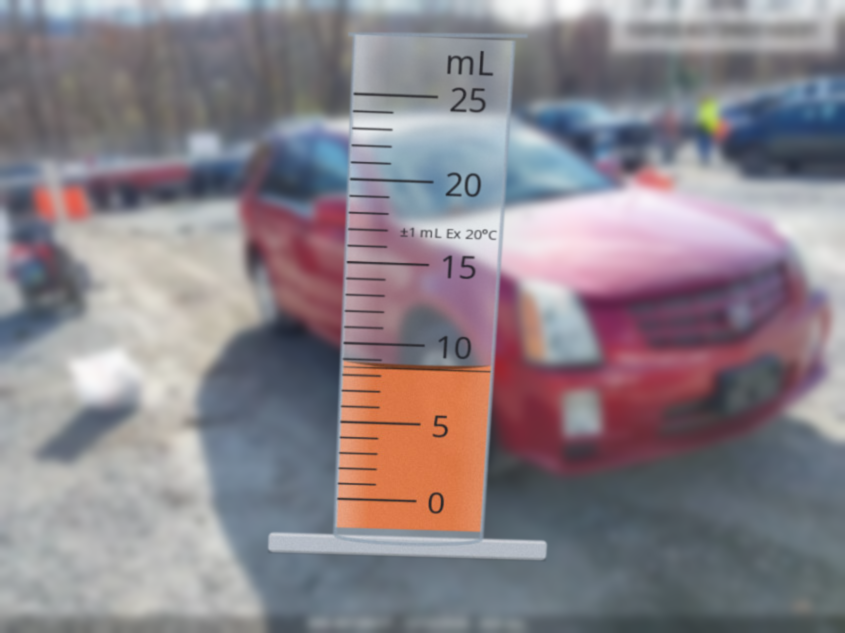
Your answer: 8.5 (mL)
